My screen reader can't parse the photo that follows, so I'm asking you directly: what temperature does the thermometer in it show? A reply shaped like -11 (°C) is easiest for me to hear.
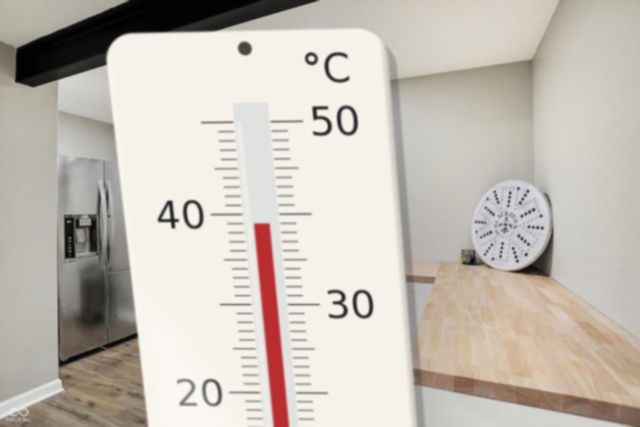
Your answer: 39 (°C)
